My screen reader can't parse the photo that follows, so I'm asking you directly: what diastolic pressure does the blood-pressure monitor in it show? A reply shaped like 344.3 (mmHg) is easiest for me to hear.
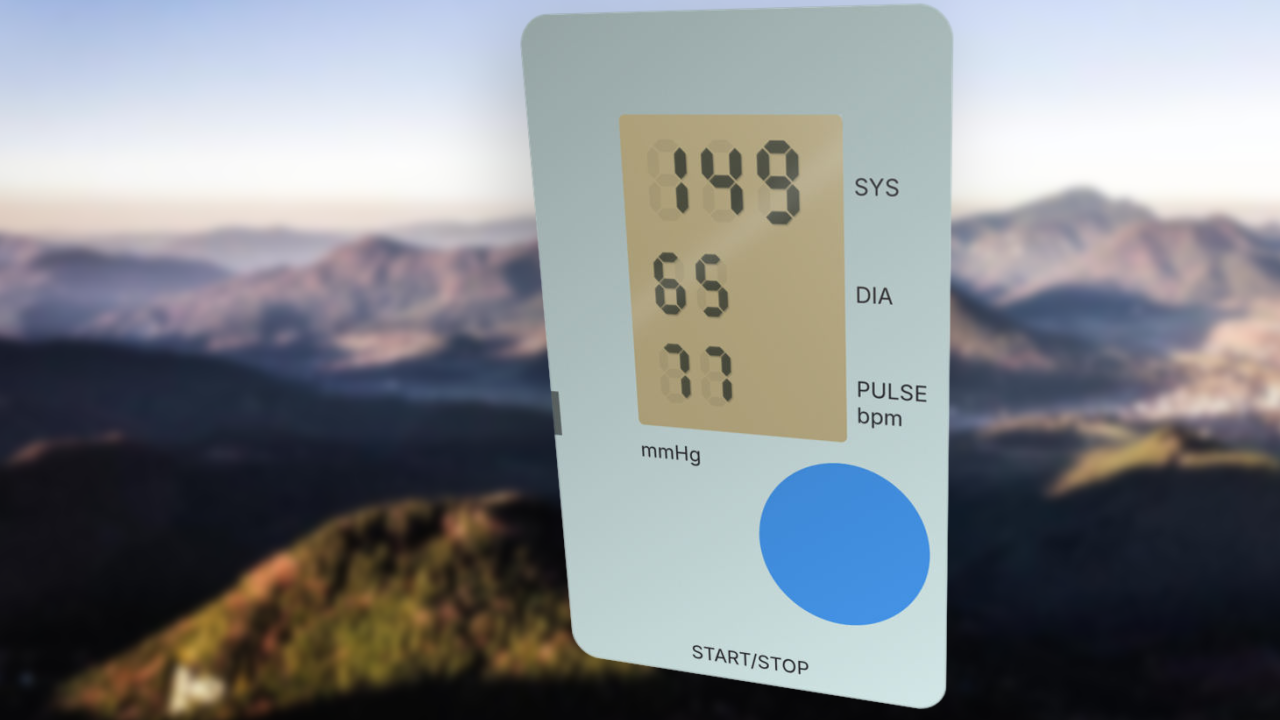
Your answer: 65 (mmHg)
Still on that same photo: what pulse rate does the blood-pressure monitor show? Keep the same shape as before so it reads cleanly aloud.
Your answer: 77 (bpm)
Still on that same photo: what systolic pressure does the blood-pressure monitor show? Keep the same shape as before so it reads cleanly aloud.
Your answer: 149 (mmHg)
